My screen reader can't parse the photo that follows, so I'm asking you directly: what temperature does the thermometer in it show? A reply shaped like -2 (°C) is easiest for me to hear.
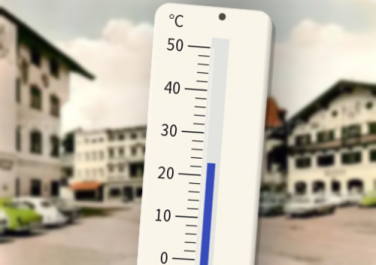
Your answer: 23 (°C)
